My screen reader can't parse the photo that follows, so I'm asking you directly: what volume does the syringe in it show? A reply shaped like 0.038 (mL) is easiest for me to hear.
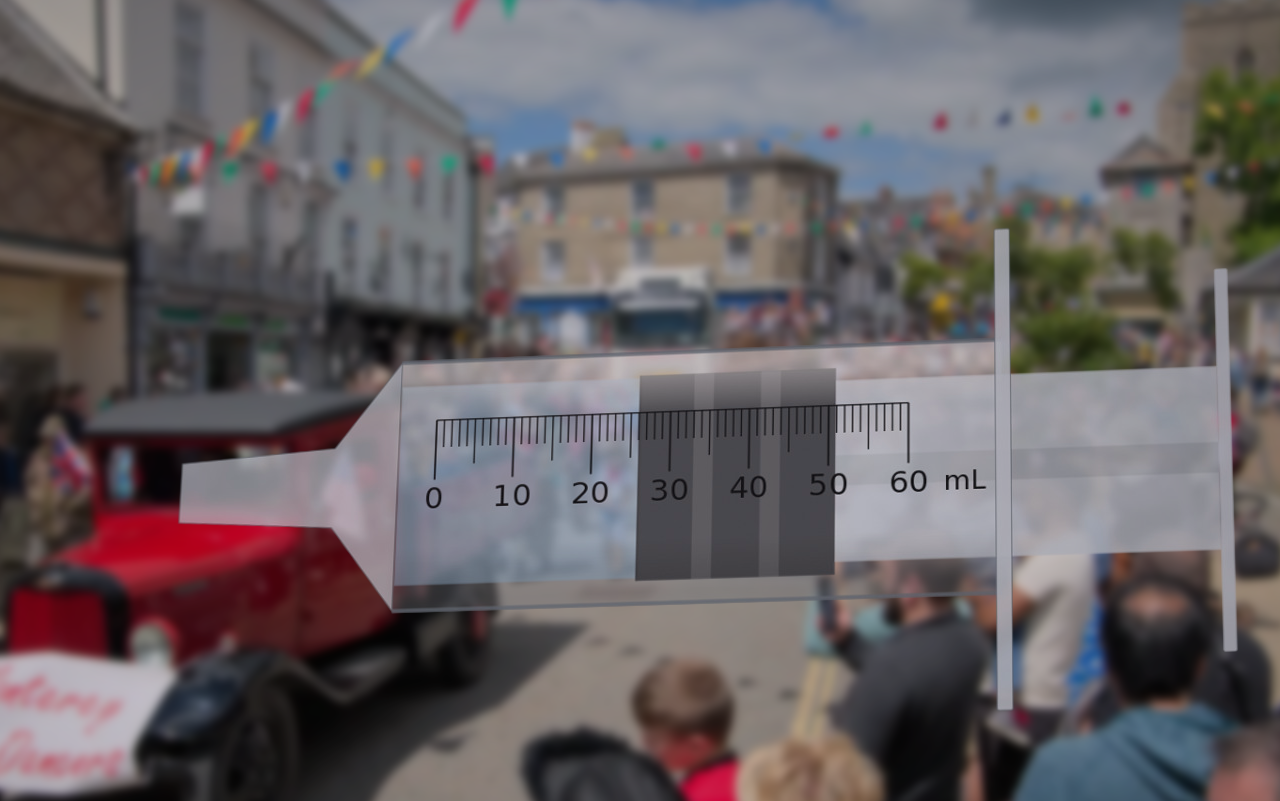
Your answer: 26 (mL)
